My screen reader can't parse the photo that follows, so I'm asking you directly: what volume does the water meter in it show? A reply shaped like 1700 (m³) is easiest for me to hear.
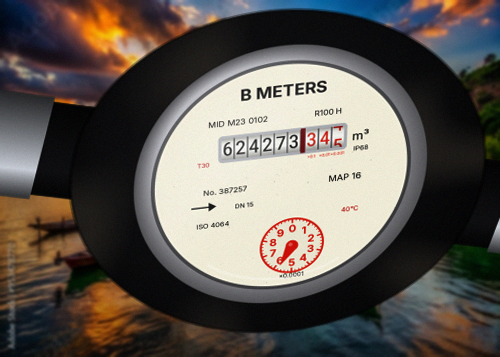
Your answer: 624273.3445 (m³)
